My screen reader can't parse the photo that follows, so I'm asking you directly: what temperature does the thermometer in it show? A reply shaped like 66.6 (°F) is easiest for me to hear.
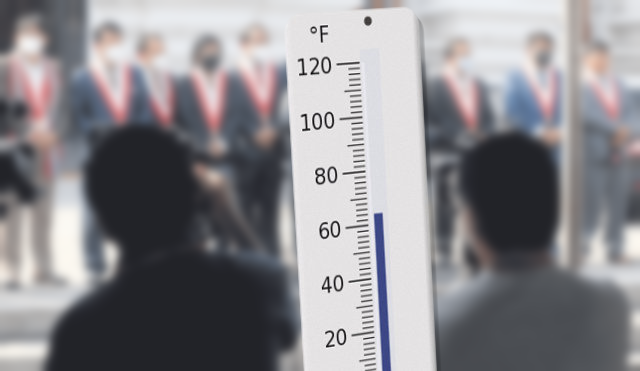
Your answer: 64 (°F)
